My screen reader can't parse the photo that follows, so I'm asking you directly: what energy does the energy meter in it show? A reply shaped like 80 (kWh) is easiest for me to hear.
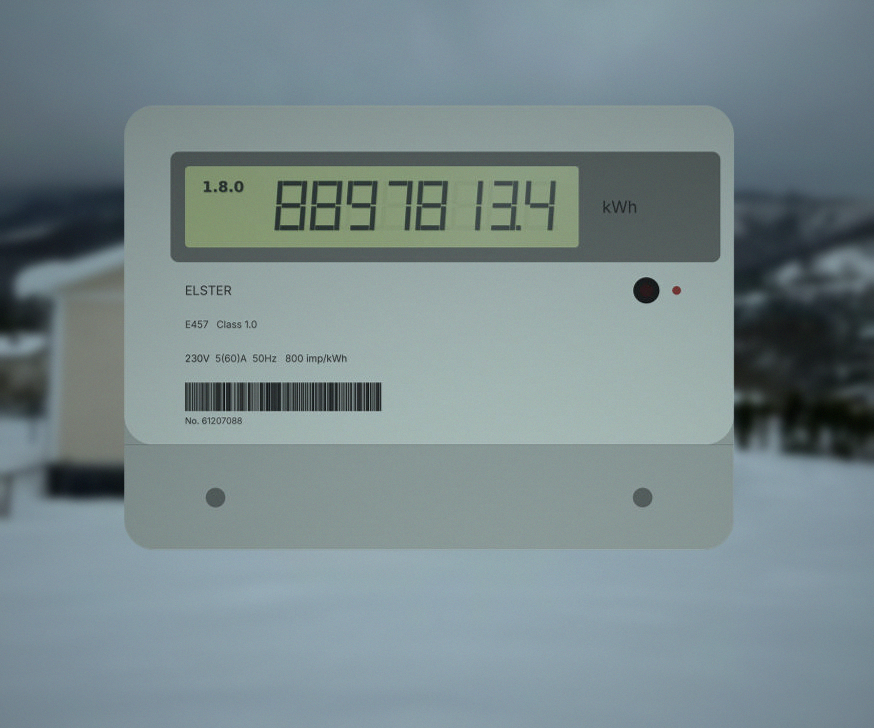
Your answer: 8897813.4 (kWh)
